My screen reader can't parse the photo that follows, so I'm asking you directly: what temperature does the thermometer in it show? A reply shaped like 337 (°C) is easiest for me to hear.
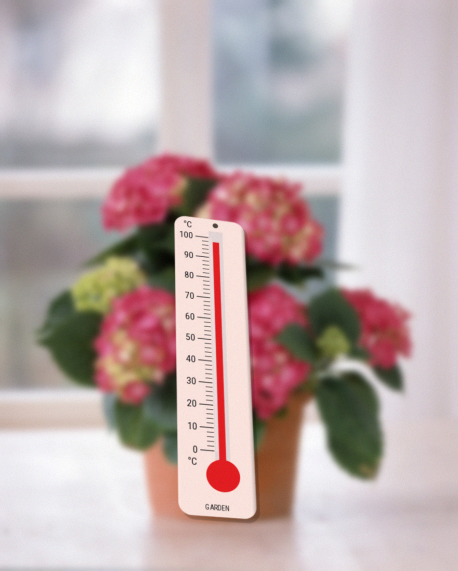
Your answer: 98 (°C)
